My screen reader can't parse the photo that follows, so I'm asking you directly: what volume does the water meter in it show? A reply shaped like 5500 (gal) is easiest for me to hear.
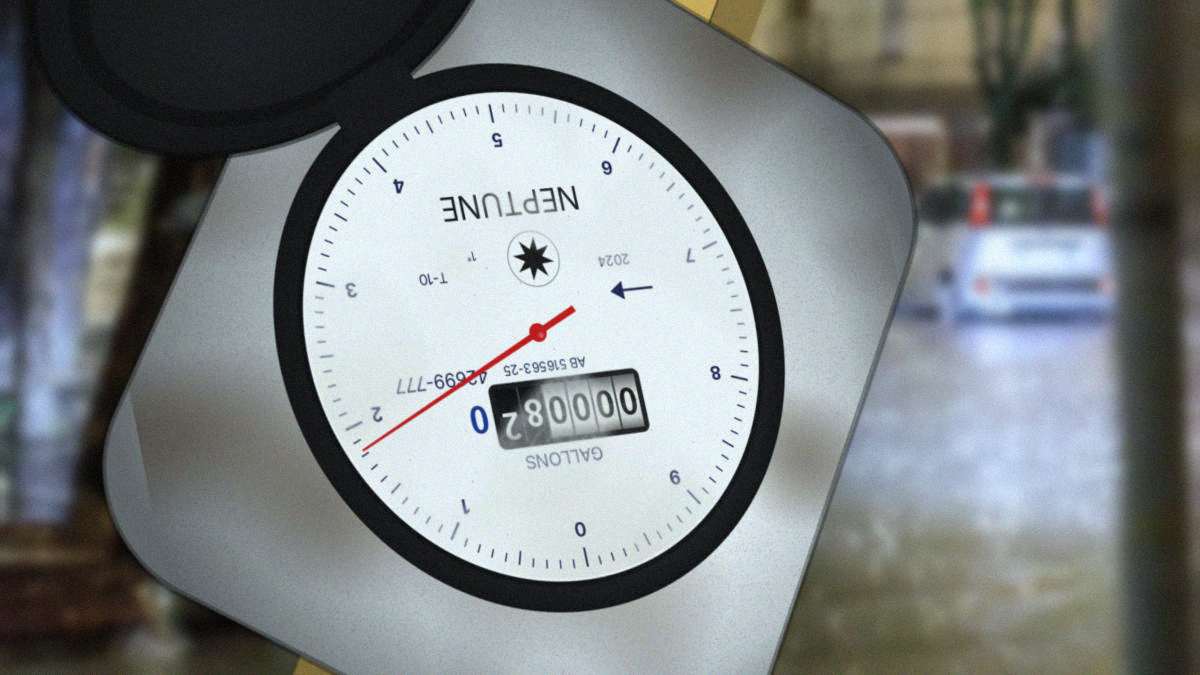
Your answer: 821.8 (gal)
